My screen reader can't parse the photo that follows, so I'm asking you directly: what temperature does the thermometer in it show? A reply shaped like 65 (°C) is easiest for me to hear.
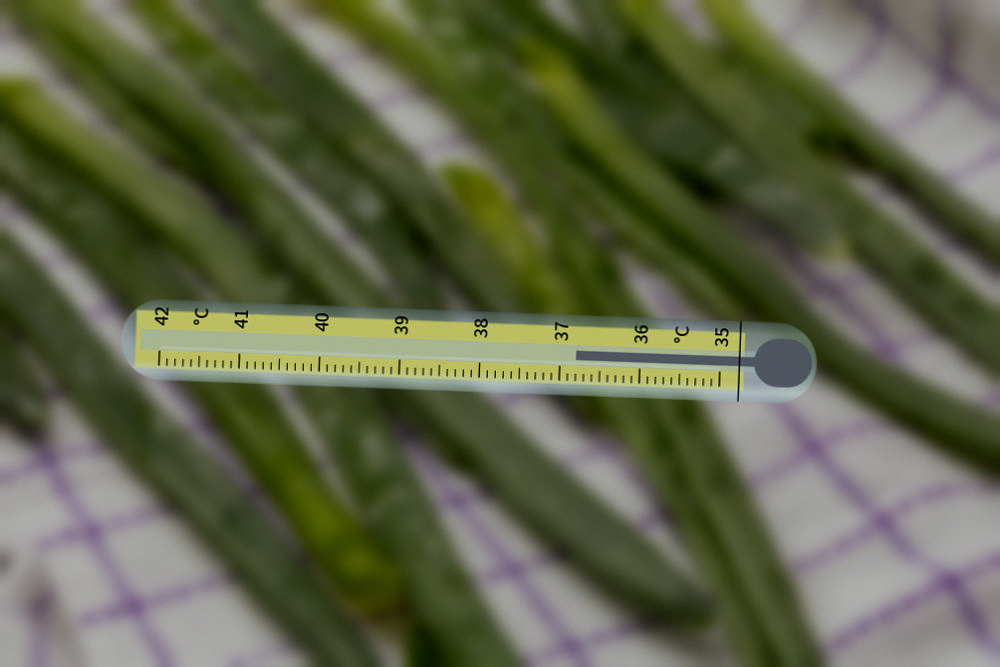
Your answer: 36.8 (°C)
